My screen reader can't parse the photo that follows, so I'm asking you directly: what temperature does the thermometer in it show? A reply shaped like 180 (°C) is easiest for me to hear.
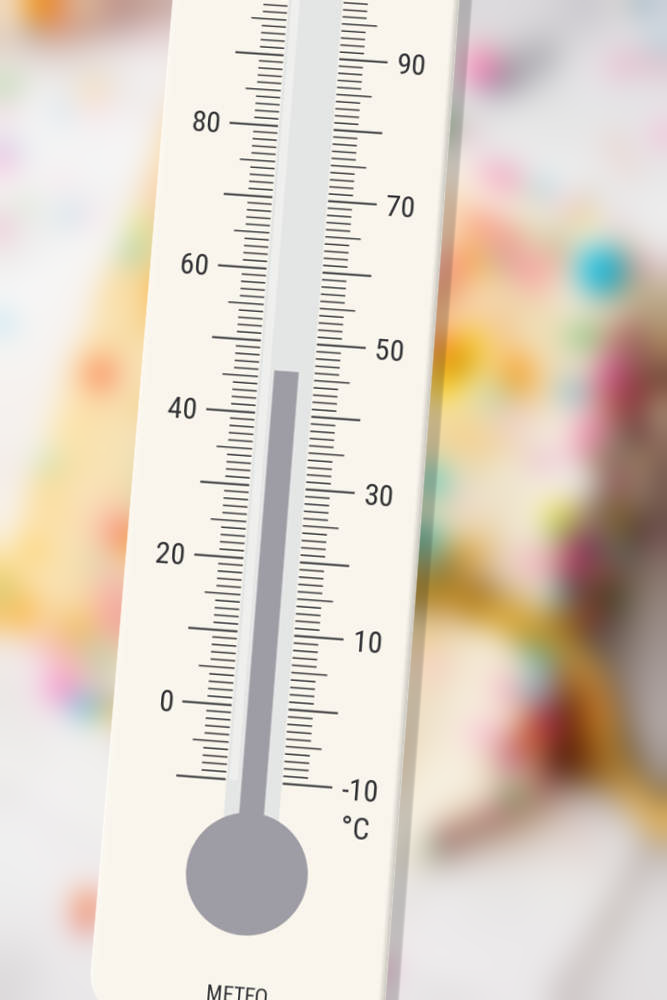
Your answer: 46 (°C)
